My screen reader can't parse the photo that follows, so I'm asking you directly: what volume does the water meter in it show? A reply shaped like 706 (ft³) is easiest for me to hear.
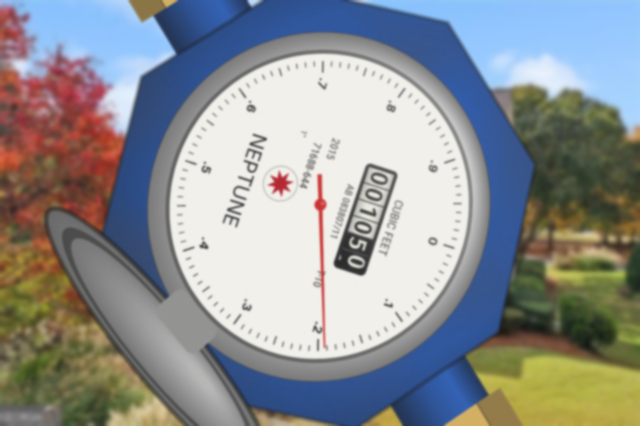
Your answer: 1050.19 (ft³)
